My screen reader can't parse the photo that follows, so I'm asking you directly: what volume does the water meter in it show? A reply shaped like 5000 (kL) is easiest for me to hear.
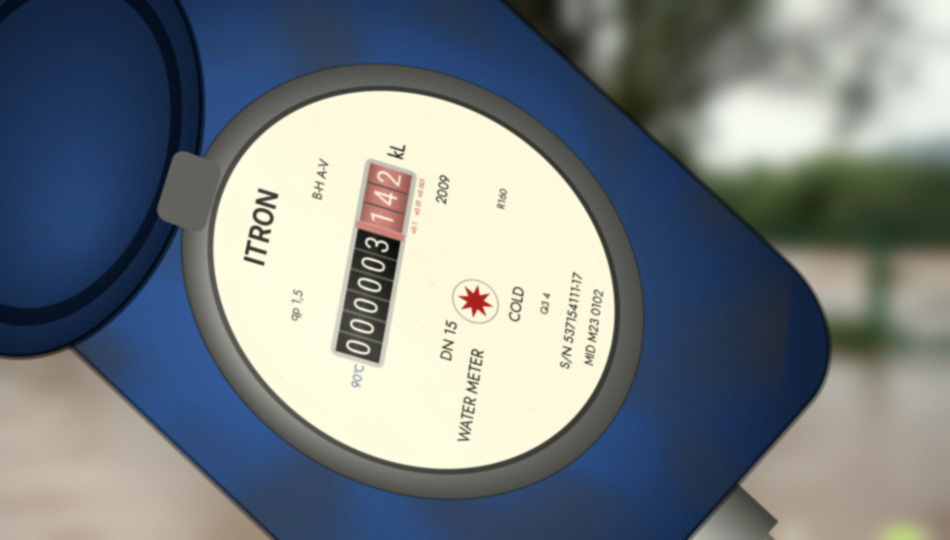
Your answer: 3.142 (kL)
